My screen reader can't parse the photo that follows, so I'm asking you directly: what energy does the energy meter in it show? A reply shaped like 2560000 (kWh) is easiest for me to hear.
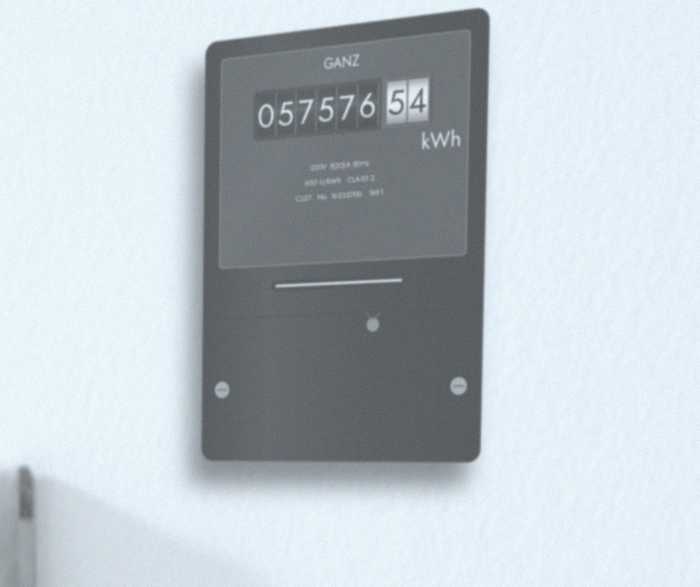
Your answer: 57576.54 (kWh)
